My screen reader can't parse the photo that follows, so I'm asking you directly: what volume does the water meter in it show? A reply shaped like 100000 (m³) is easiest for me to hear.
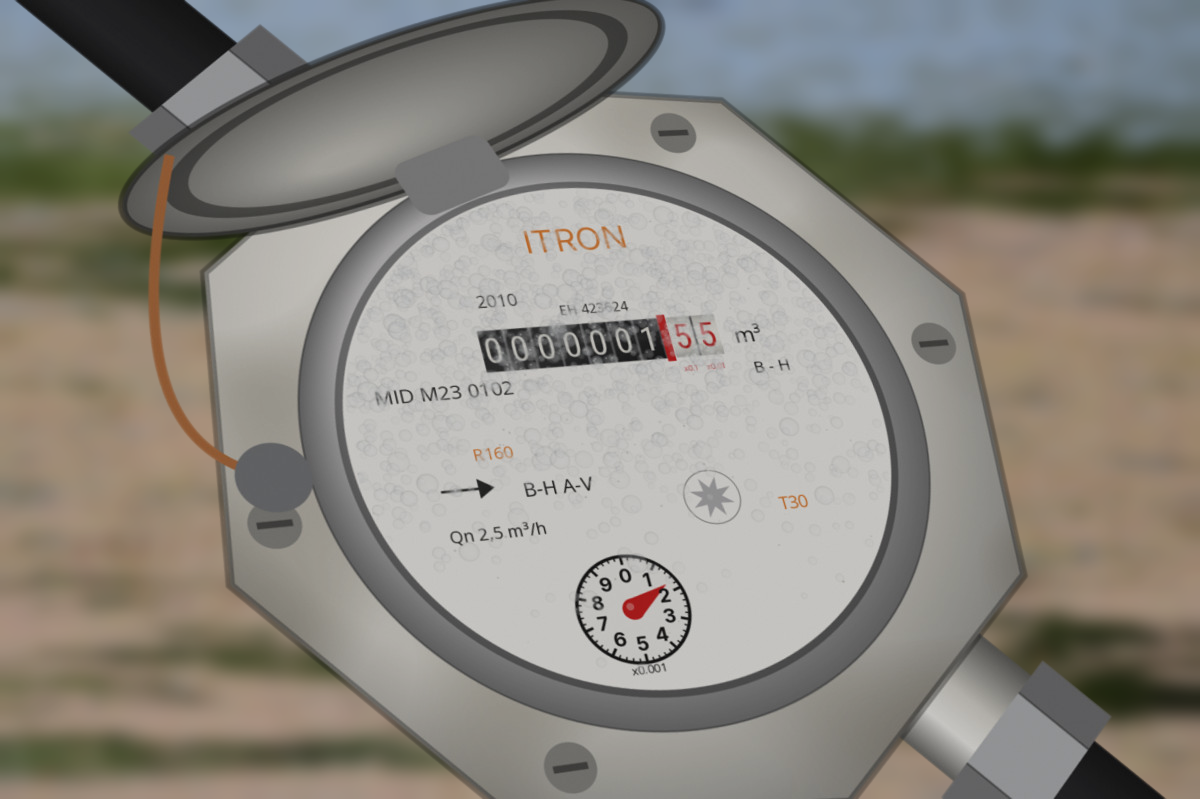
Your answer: 1.551 (m³)
